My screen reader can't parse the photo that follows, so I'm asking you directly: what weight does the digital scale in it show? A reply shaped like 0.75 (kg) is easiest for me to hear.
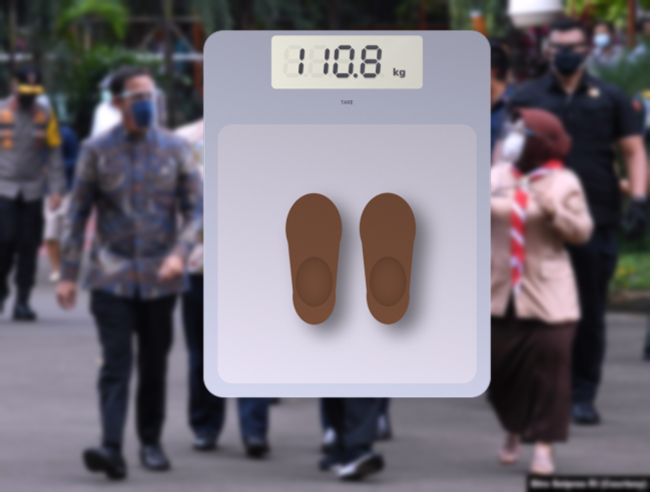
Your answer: 110.8 (kg)
